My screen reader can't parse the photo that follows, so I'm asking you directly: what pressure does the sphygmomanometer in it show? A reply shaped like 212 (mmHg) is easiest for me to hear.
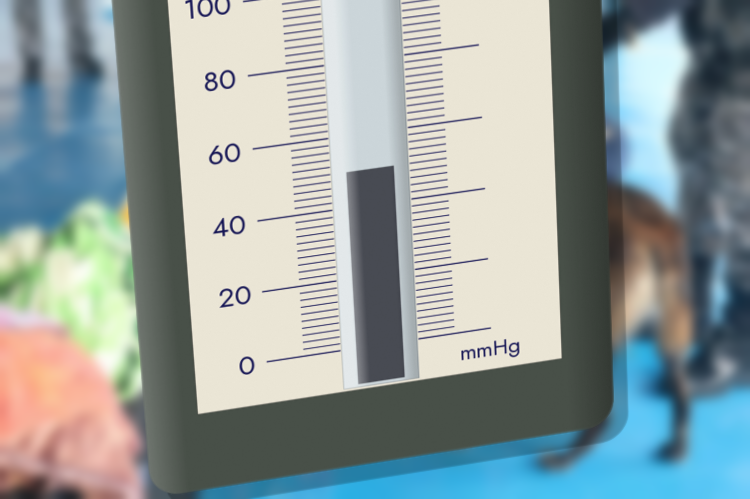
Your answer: 50 (mmHg)
